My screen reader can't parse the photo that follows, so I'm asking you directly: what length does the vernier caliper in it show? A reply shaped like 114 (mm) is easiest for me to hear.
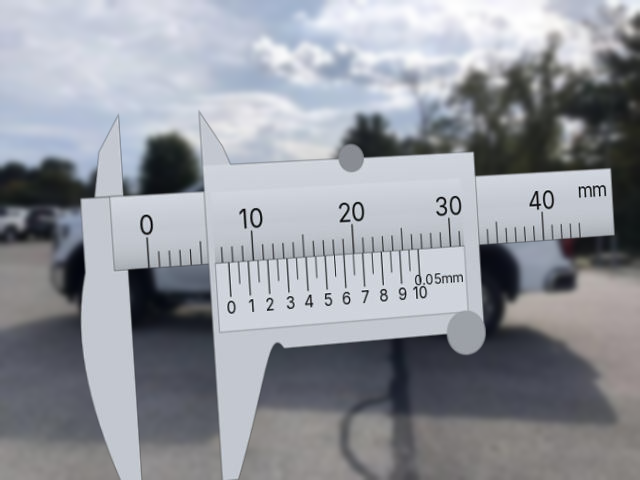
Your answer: 7.6 (mm)
